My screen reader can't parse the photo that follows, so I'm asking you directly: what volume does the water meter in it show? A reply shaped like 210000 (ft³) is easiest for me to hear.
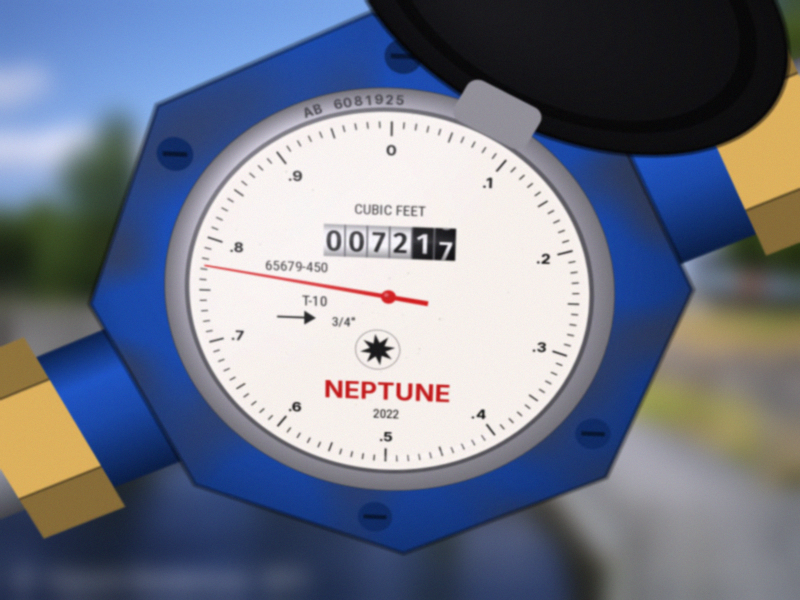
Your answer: 7216.77 (ft³)
